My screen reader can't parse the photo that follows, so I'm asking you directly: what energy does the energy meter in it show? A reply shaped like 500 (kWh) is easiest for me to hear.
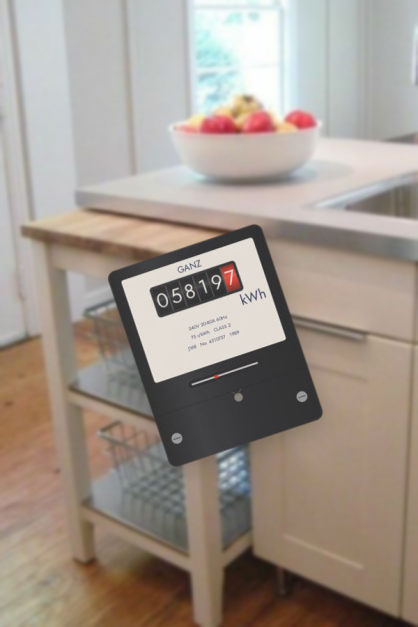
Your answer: 5819.7 (kWh)
